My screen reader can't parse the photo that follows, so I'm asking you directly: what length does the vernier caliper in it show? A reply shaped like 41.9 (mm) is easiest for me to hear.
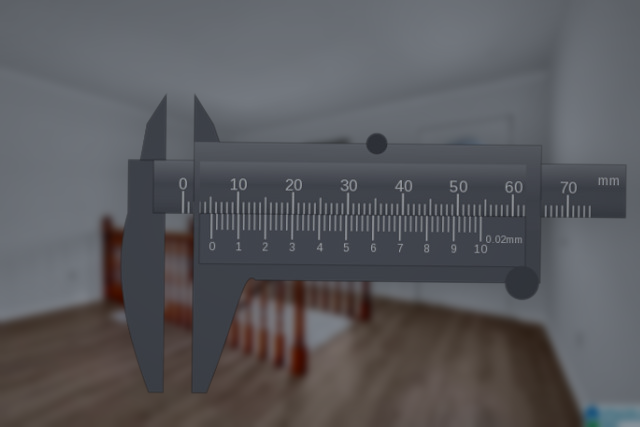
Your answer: 5.2 (mm)
